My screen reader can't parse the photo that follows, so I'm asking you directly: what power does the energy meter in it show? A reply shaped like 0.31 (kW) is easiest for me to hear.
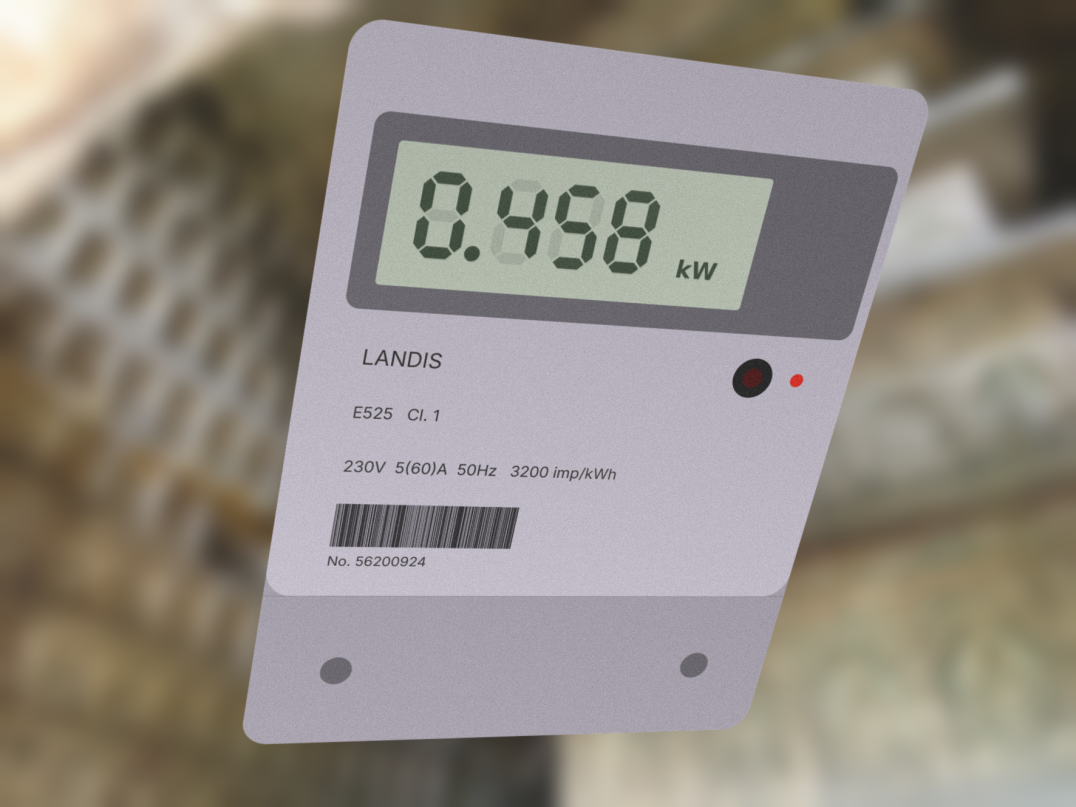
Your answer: 0.458 (kW)
